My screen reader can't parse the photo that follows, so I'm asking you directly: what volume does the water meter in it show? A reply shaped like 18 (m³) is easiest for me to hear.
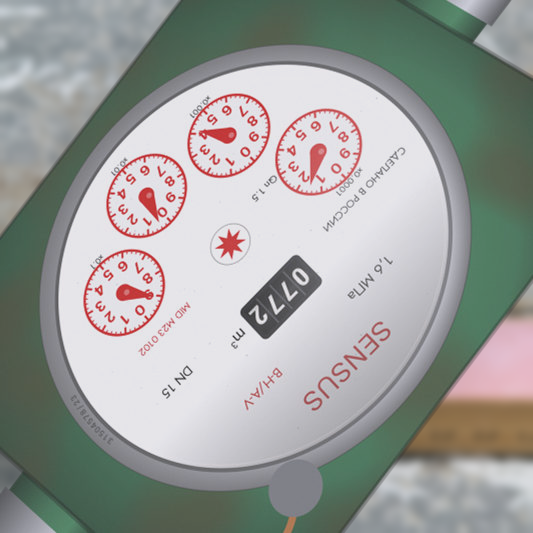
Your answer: 771.9041 (m³)
